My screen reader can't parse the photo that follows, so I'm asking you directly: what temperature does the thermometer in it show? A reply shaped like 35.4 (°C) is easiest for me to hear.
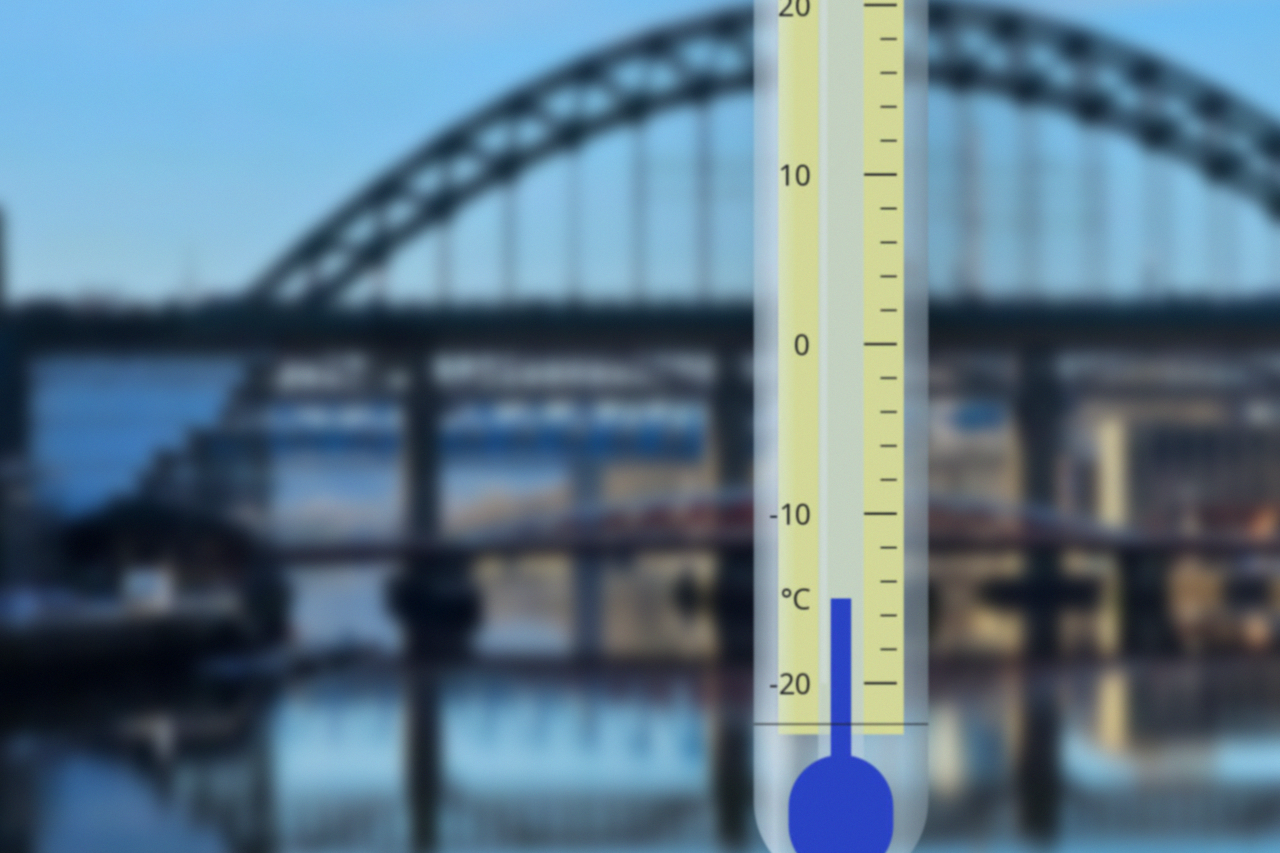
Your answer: -15 (°C)
